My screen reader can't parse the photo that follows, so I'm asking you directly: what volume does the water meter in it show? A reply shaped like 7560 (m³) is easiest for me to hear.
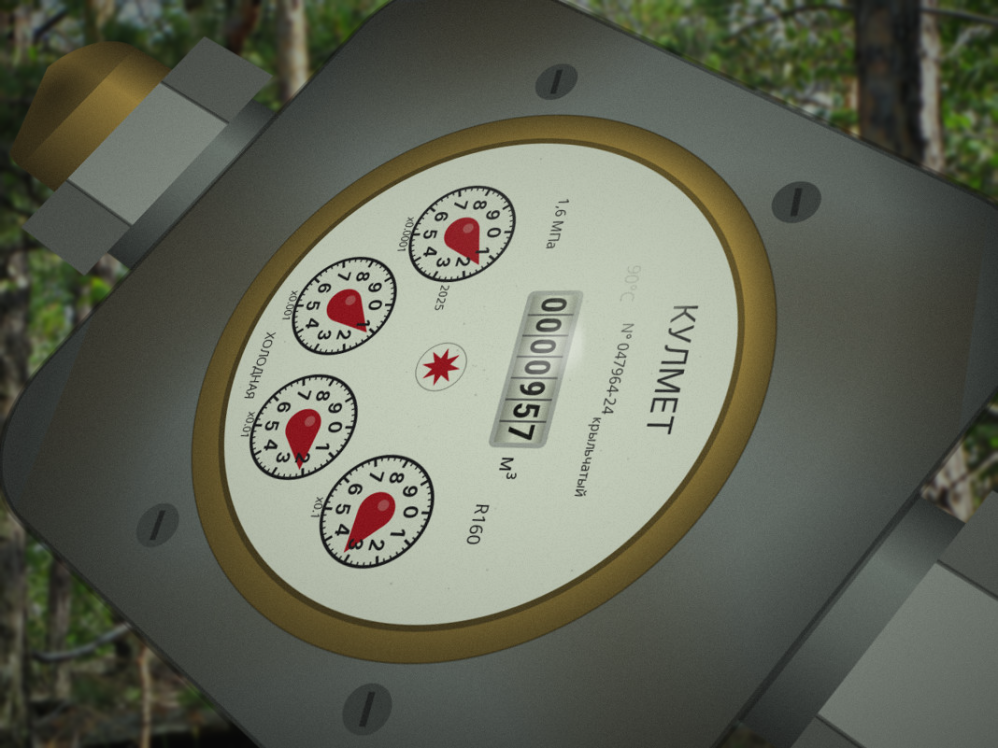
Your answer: 957.3211 (m³)
